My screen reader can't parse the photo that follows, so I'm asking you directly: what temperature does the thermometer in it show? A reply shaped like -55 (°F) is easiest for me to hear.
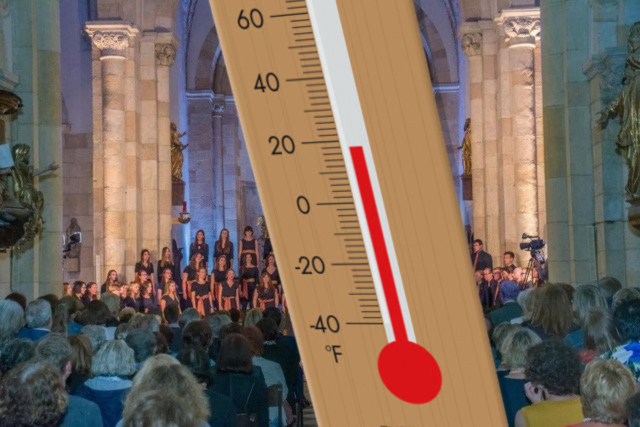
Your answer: 18 (°F)
